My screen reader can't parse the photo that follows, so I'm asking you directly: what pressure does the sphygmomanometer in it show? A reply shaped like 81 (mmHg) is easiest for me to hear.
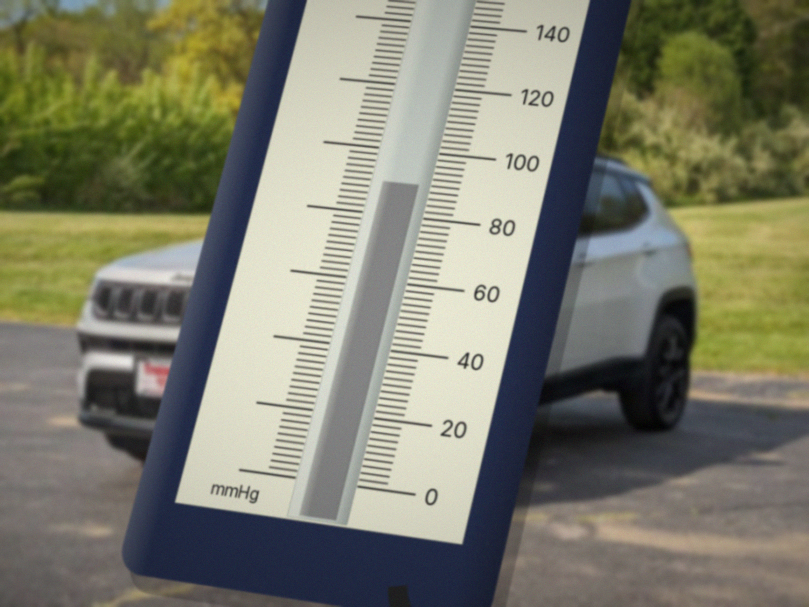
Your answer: 90 (mmHg)
